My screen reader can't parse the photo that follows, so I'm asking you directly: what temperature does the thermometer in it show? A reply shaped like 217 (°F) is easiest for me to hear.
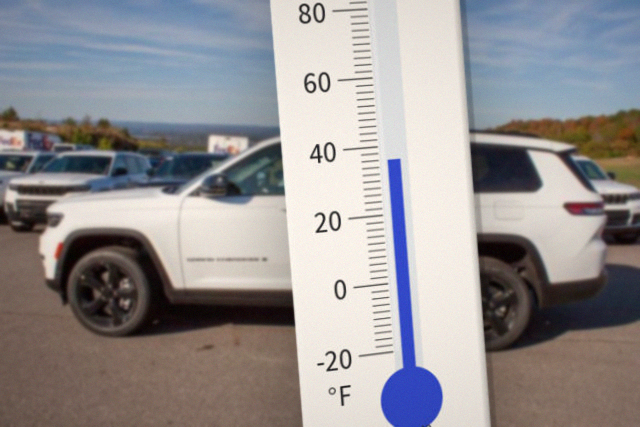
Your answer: 36 (°F)
